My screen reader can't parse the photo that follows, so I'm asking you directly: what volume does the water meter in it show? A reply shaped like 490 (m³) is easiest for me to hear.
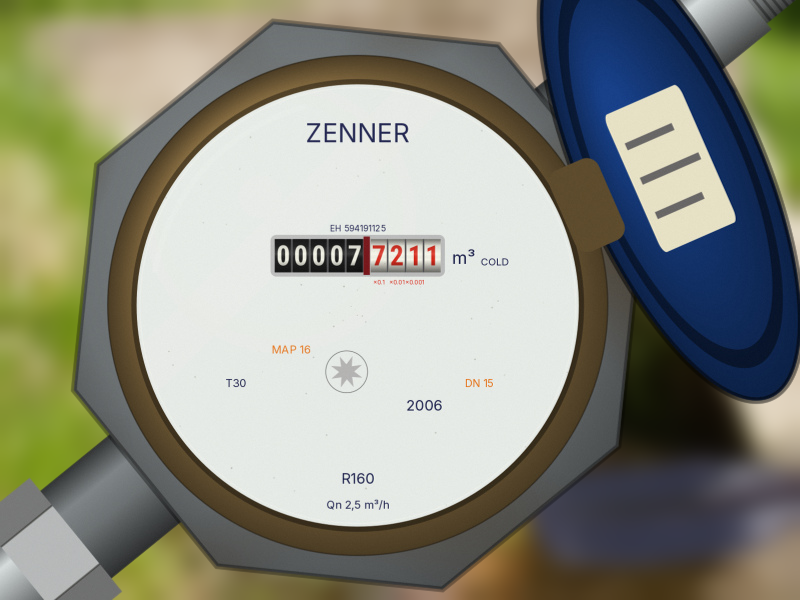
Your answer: 7.7211 (m³)
